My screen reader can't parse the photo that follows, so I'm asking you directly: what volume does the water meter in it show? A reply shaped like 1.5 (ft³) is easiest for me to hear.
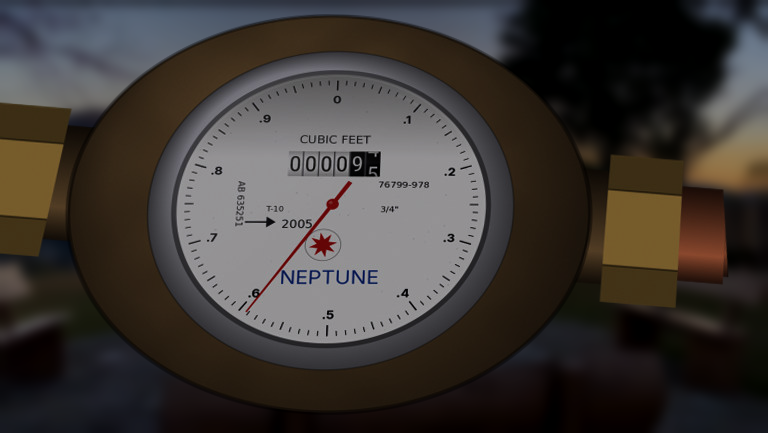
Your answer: 94.59 (ft³)
